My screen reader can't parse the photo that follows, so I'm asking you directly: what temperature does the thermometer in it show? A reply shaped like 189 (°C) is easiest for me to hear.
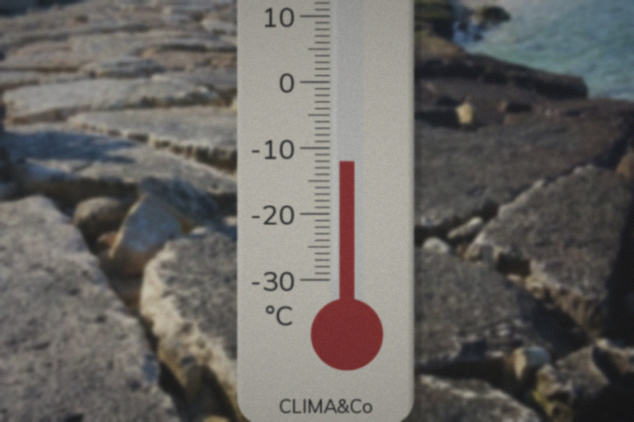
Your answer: -12 (°C)
